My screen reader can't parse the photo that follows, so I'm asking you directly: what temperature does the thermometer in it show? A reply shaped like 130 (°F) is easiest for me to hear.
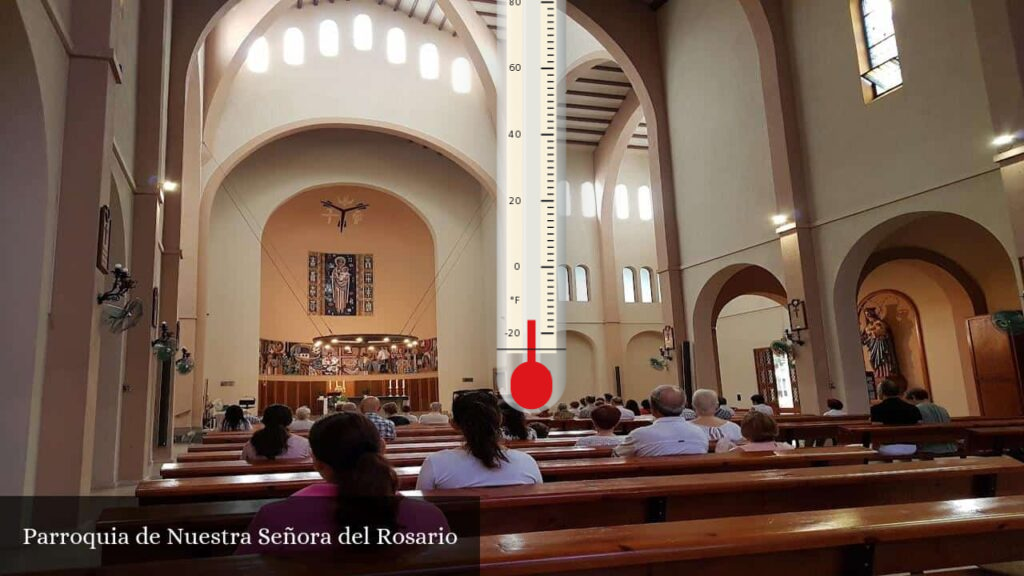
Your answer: -16 (°F)
